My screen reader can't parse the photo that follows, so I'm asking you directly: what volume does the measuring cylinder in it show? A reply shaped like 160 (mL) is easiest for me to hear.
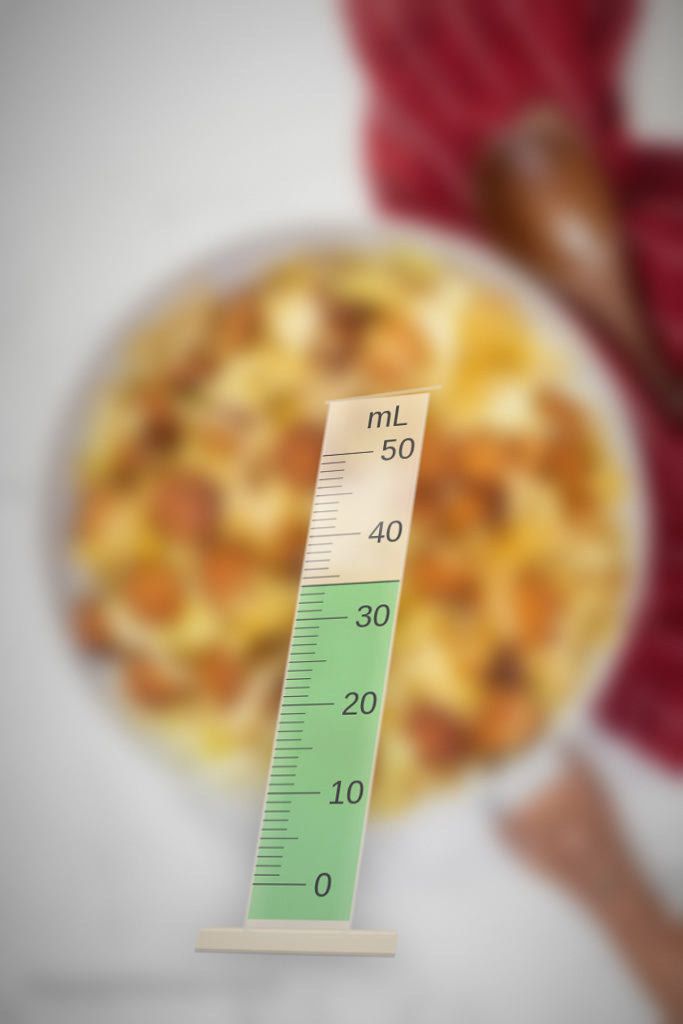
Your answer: 34 (mL)
